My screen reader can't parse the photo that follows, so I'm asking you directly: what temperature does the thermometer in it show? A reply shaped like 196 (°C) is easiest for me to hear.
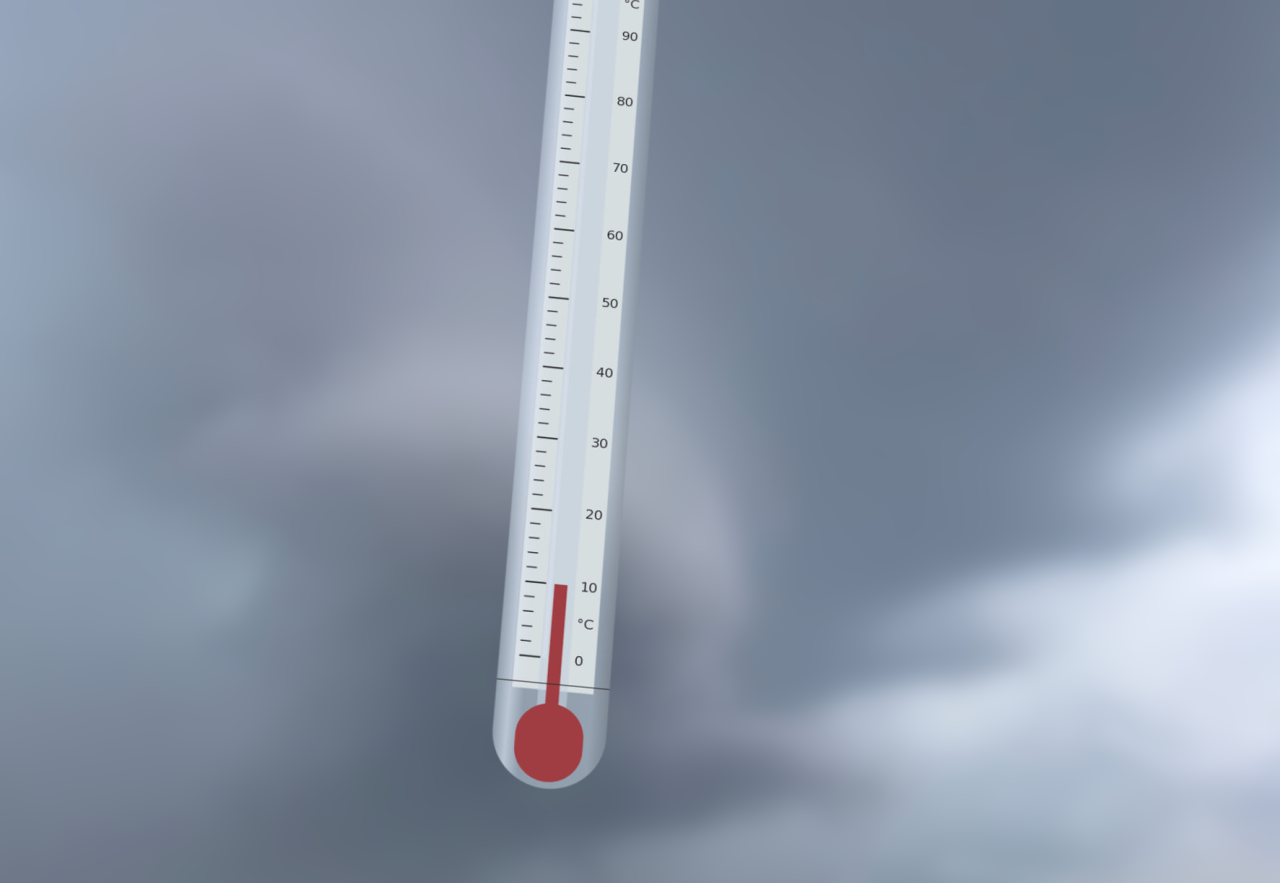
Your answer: 10 (°C)
